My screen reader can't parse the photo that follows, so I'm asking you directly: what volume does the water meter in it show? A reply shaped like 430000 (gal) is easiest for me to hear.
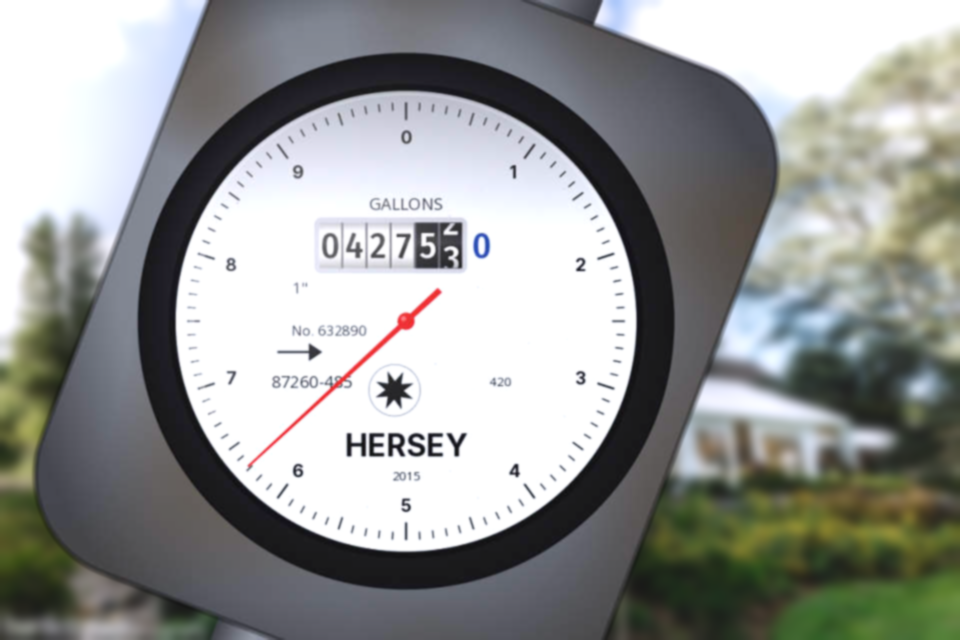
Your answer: 427526.3 (gal)
